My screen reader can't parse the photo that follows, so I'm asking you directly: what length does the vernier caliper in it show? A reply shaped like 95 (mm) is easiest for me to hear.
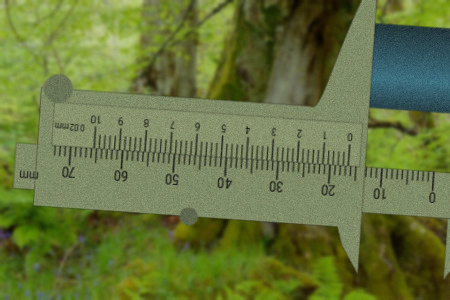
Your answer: 16.5 (mm)
